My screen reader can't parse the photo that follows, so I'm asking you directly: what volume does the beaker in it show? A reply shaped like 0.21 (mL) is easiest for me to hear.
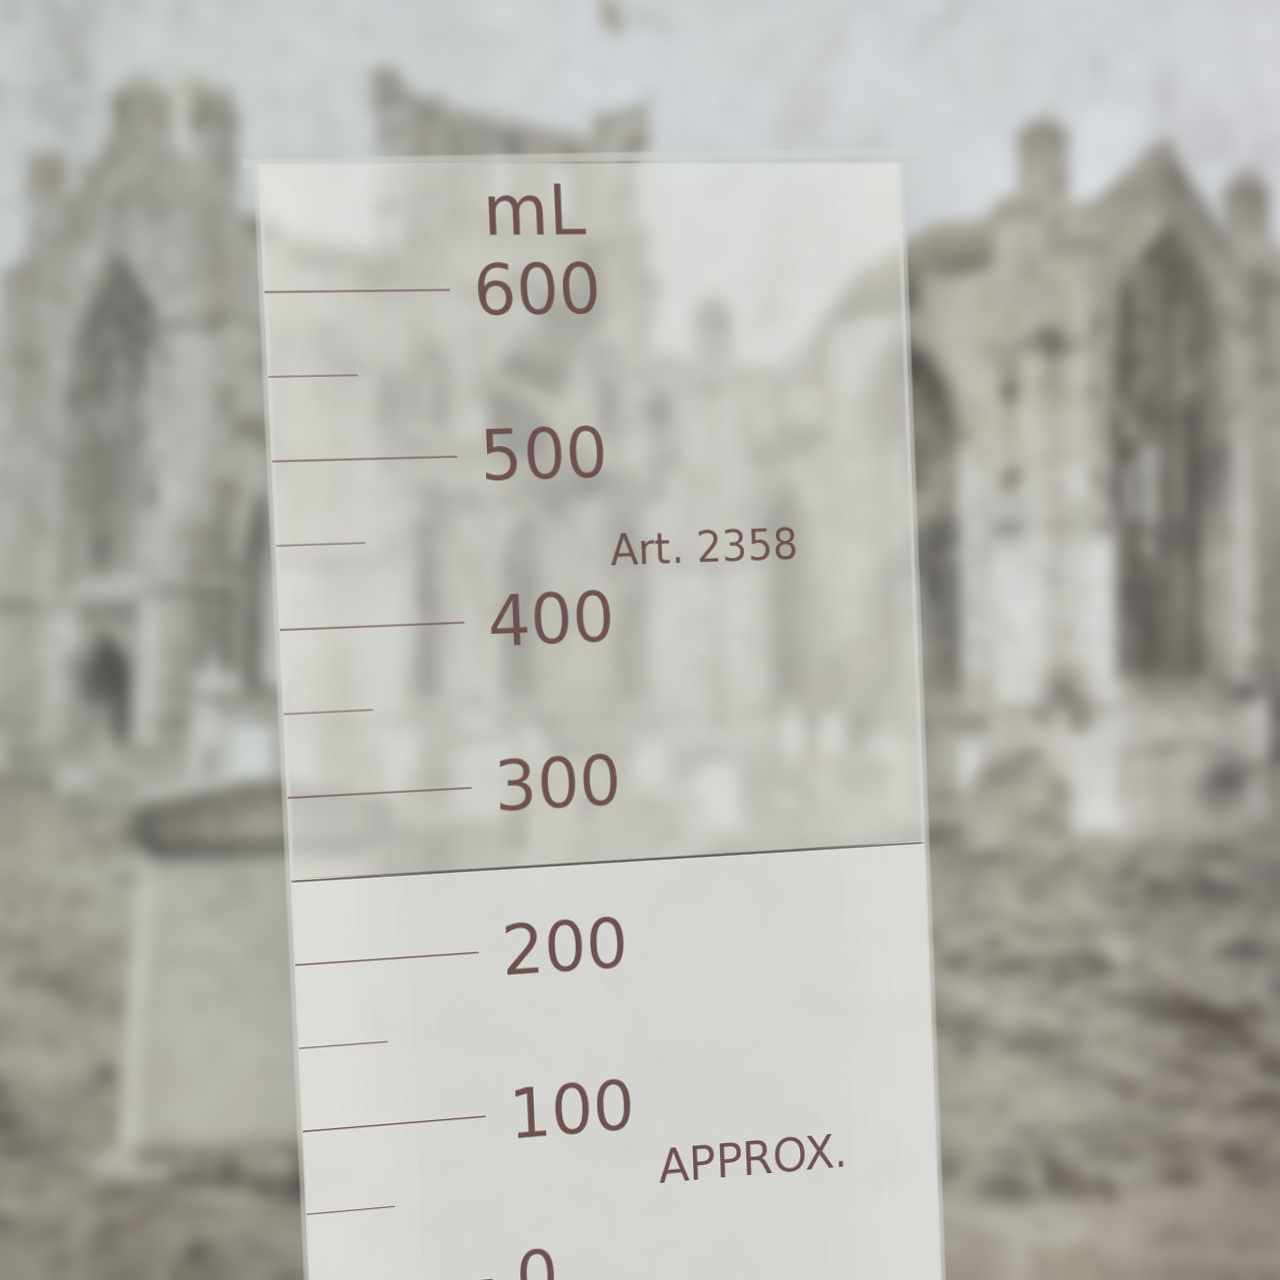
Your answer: 250 (mL)
